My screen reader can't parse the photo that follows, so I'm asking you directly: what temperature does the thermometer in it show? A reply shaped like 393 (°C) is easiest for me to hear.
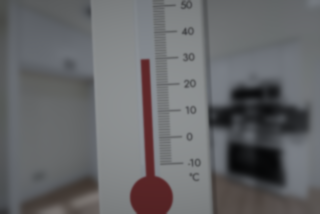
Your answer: 30 (°C)
